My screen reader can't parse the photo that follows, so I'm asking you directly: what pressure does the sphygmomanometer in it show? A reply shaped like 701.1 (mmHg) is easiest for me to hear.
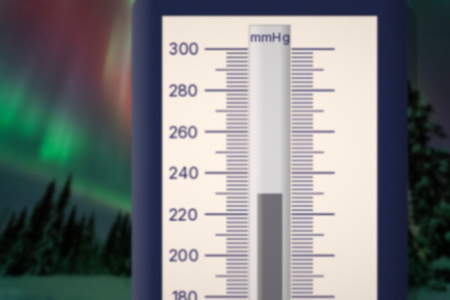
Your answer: 230 (mmHg)
